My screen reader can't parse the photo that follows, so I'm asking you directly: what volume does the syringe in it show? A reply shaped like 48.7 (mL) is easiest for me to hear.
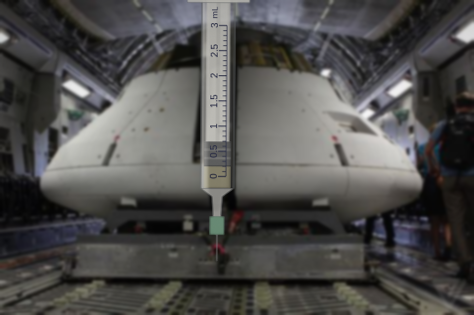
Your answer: 0.2 (mL)
